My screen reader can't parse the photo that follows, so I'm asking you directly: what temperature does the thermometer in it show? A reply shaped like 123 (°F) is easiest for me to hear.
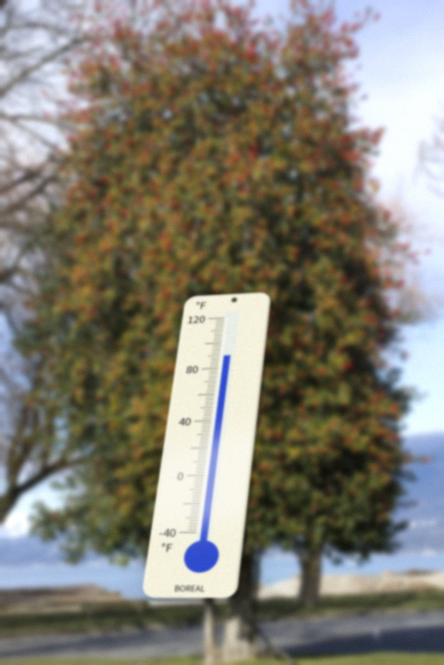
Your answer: 90 (°F)
